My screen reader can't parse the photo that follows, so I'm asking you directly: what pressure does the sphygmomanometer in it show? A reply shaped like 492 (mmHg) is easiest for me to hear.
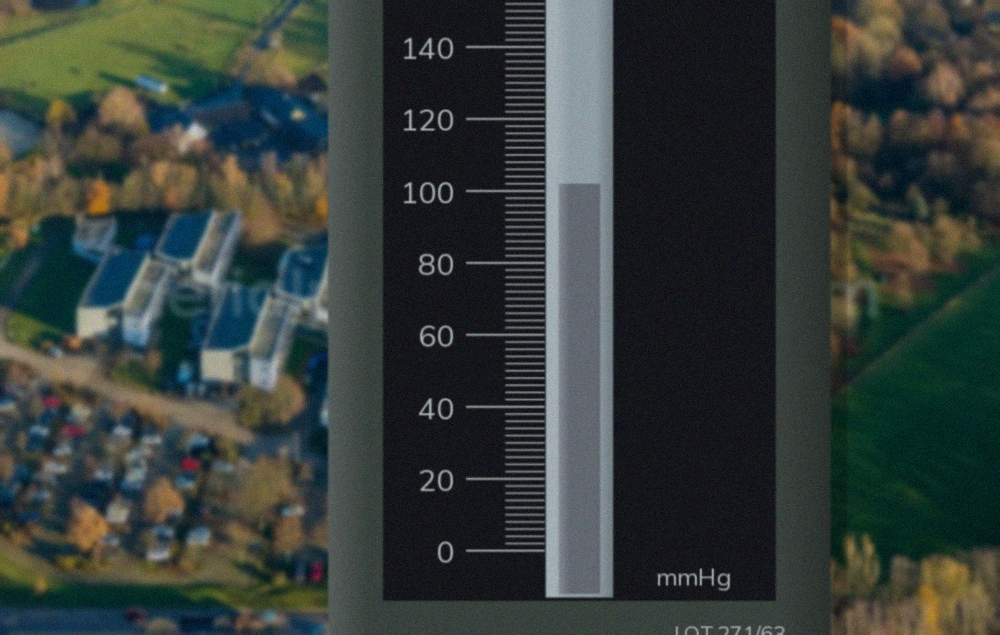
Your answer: 102 (mmHg)
